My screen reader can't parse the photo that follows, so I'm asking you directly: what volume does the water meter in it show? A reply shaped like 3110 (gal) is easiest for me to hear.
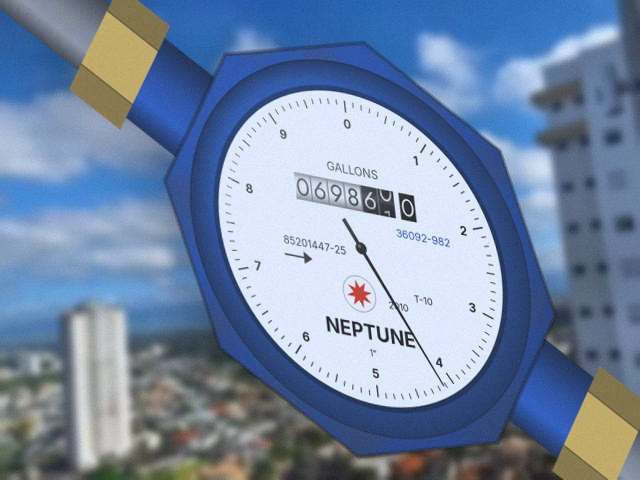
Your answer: 698604.1 (gal)
